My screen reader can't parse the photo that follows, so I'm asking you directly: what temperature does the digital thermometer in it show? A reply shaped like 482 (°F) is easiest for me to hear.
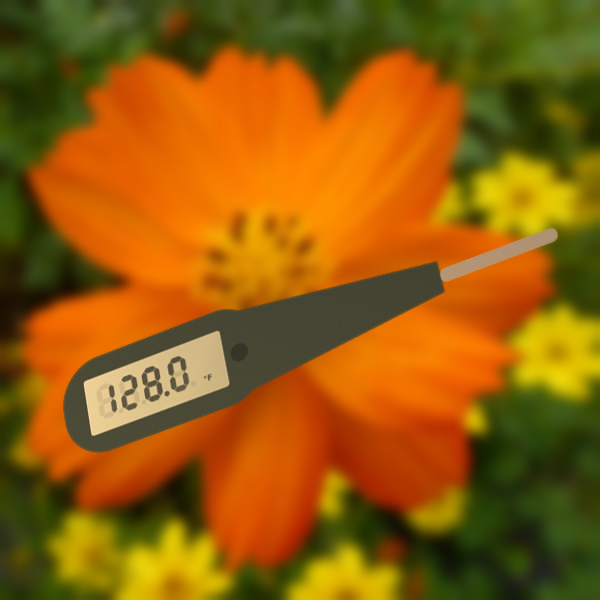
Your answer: 128.0 (°F)
